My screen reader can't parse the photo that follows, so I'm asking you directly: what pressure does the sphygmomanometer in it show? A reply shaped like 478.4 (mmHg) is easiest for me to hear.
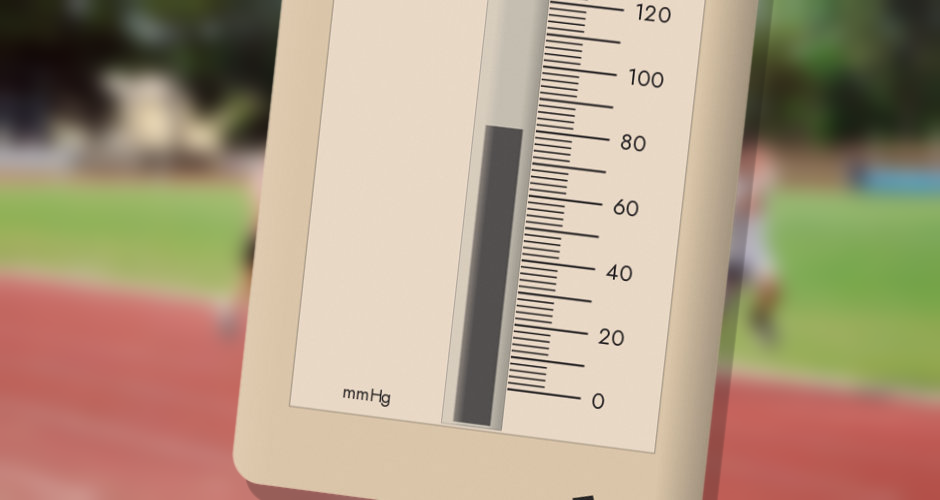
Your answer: 80 (mmHg)
